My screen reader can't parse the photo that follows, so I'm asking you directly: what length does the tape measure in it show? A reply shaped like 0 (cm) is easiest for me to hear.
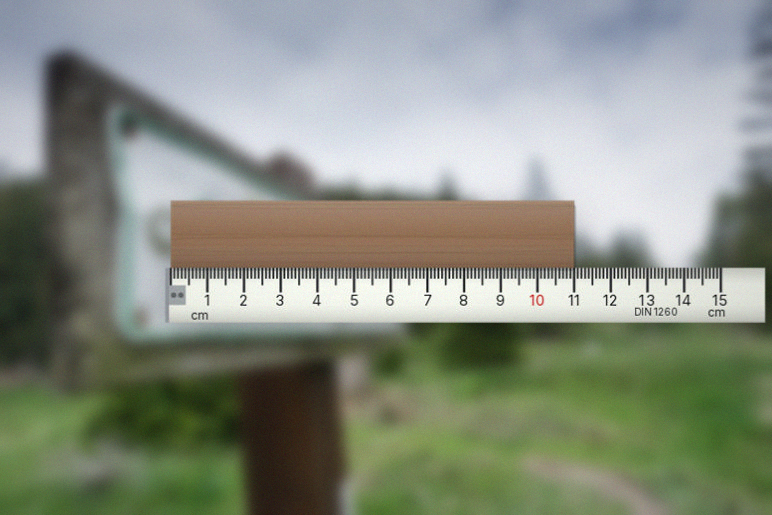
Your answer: 11 (cm)
